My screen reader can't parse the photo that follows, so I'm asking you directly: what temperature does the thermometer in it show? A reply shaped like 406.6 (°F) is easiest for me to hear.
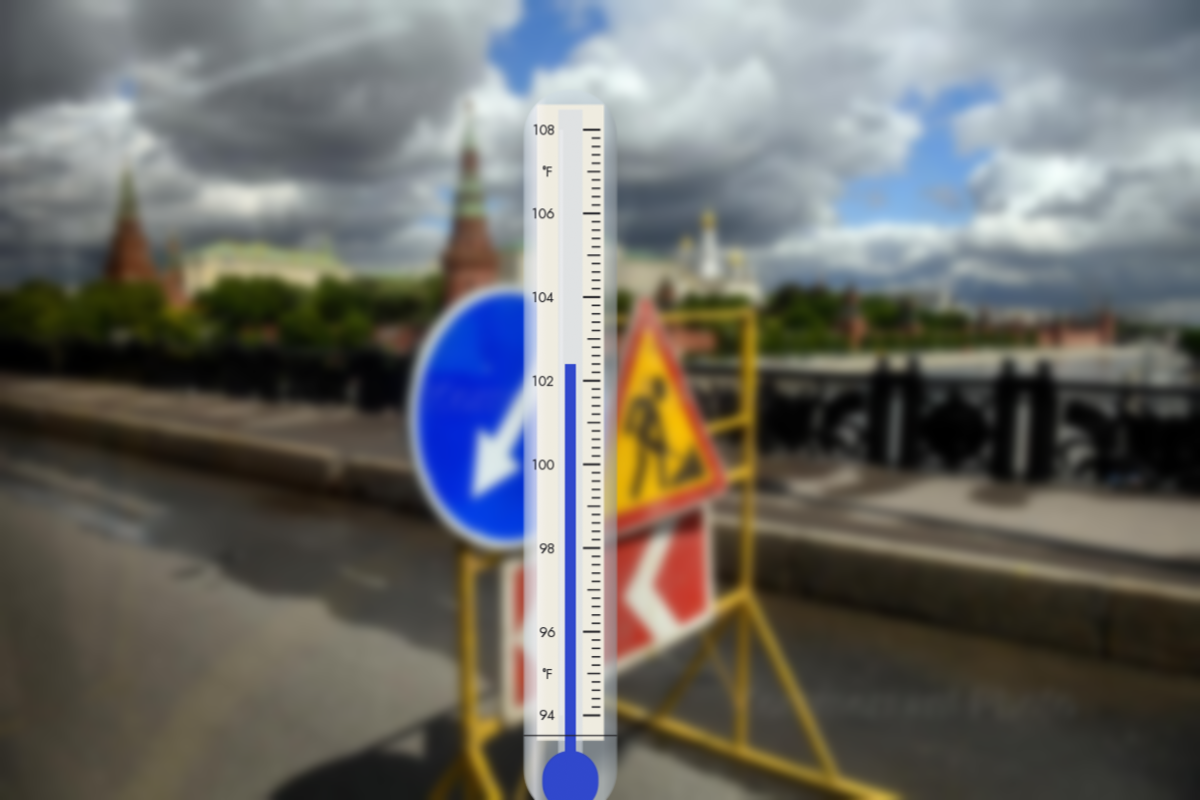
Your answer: 102.4 (°F)
